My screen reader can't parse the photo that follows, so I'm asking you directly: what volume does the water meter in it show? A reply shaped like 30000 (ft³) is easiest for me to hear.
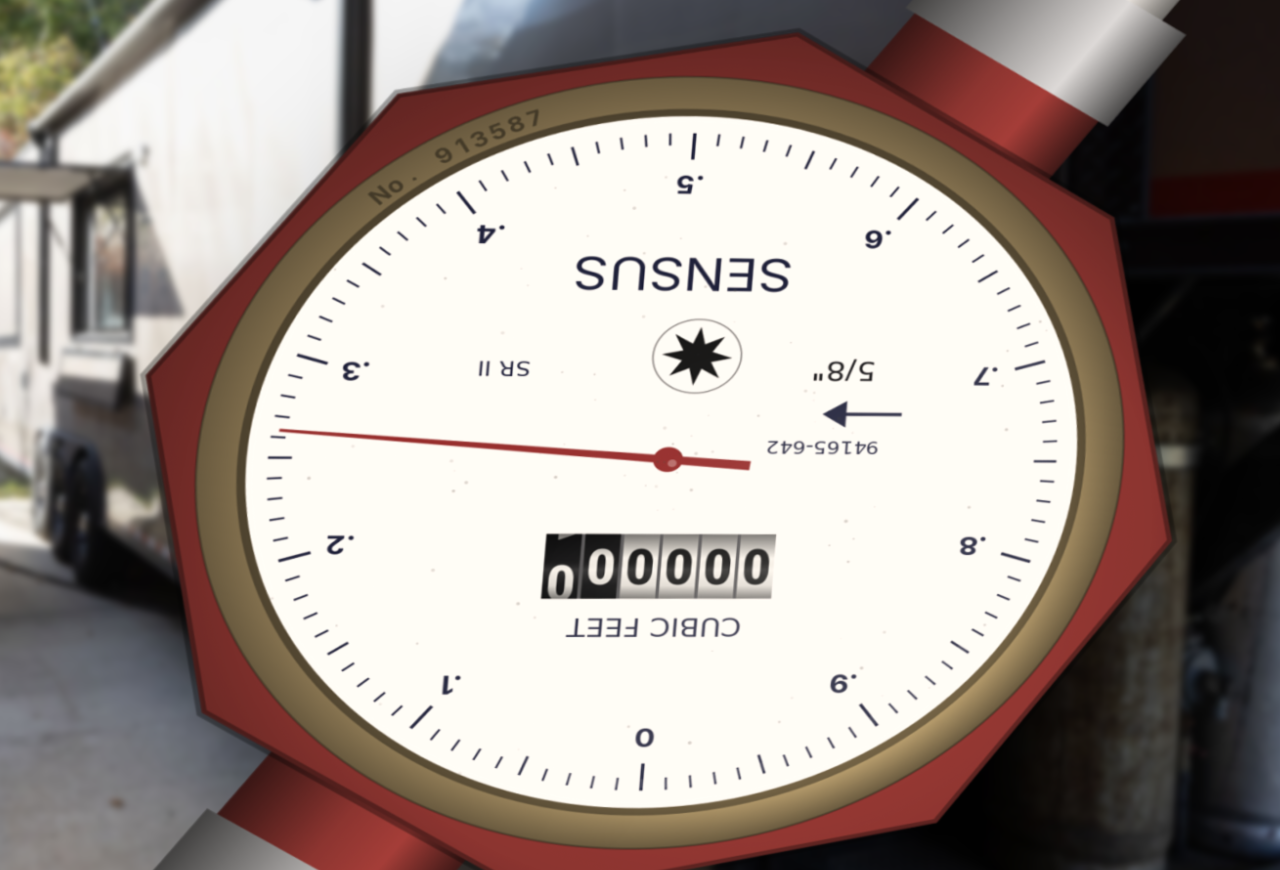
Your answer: 0.26 (ft³)
